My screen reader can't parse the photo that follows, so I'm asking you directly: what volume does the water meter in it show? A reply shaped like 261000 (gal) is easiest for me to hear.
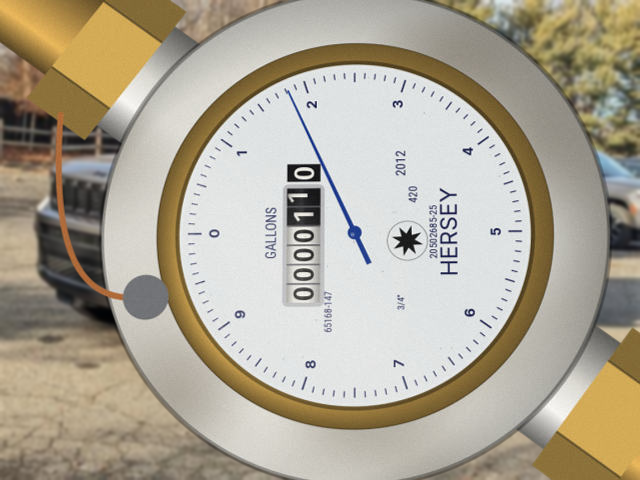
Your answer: 111.8 (gal)
